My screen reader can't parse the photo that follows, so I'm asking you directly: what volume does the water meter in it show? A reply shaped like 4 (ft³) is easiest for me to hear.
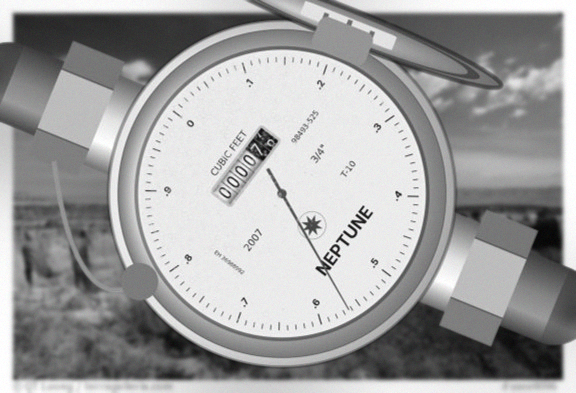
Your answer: 77.56 (ft³)
